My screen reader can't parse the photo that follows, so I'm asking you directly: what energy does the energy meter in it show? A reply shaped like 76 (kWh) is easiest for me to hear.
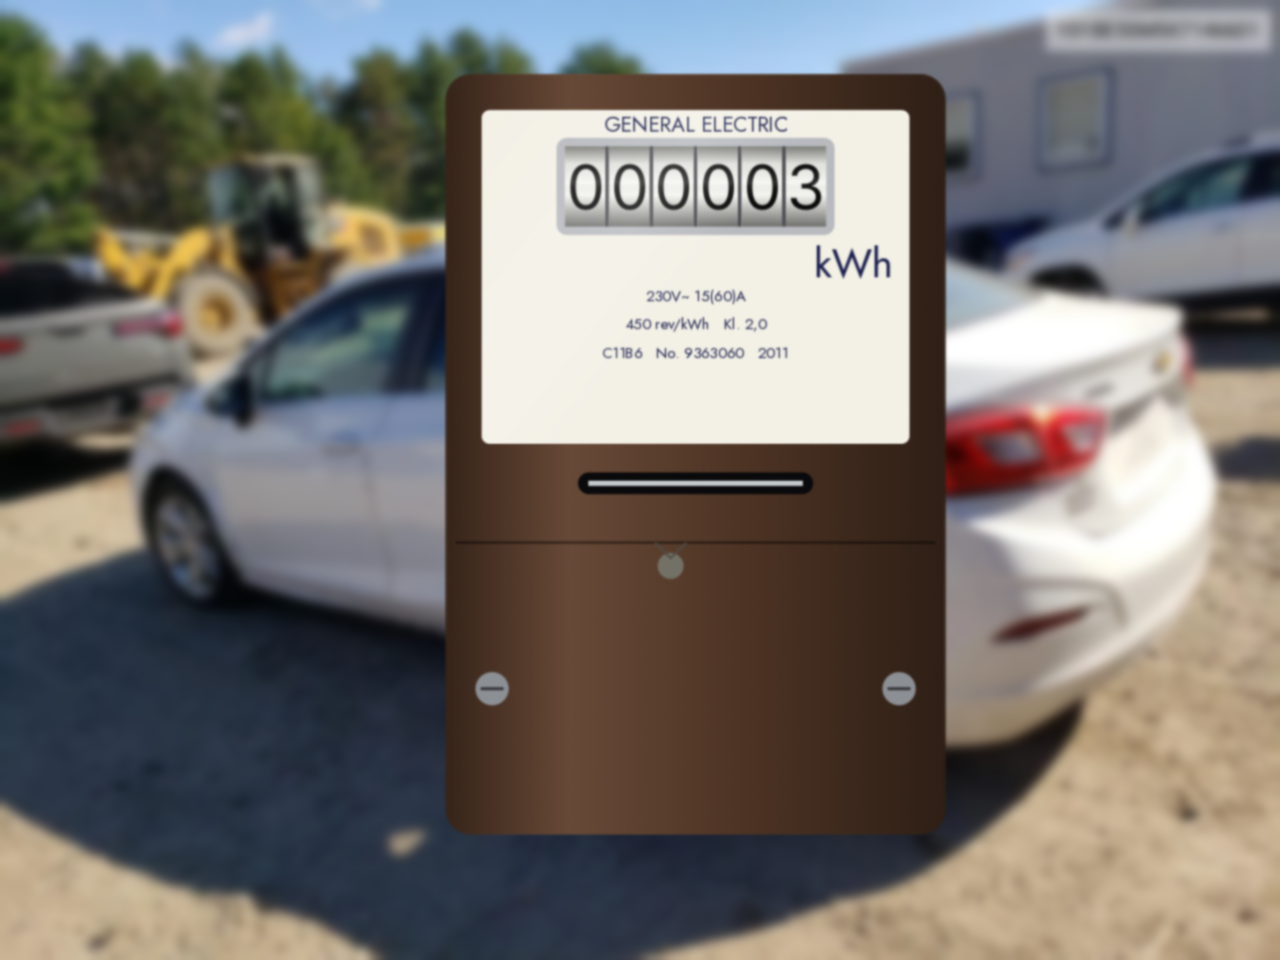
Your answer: 3 (kWh)
